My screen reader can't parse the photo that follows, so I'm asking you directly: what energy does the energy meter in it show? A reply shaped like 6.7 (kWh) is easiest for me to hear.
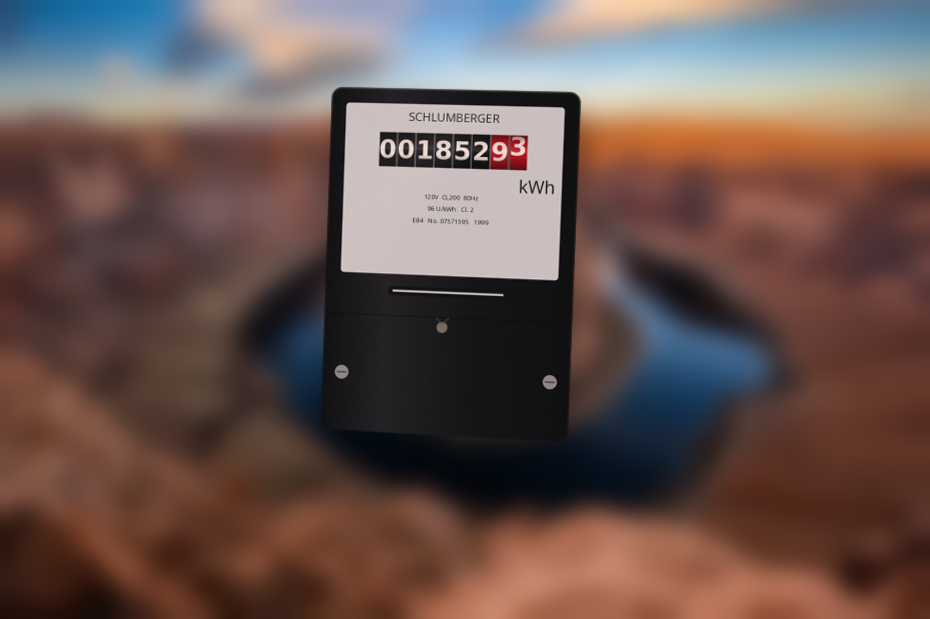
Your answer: 1852.93 (kWh)
